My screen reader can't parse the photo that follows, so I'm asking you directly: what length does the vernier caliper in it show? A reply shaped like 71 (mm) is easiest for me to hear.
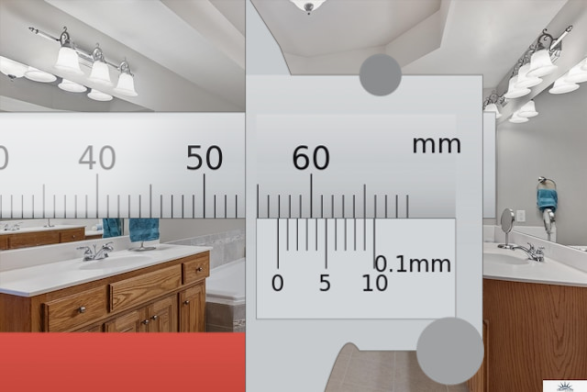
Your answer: 56.9 (mm)
